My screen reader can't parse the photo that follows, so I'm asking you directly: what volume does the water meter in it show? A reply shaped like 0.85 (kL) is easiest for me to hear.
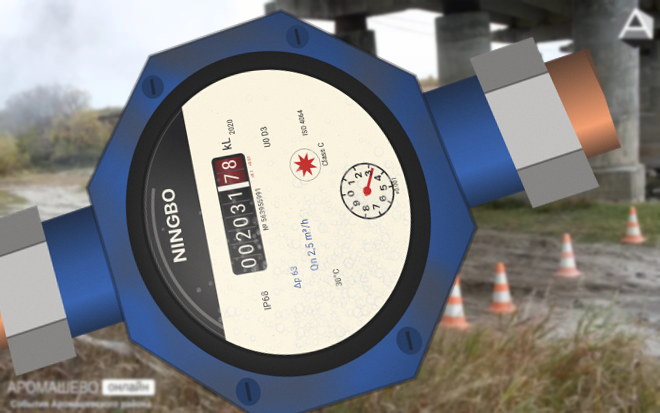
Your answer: 2031.783 (kL)
